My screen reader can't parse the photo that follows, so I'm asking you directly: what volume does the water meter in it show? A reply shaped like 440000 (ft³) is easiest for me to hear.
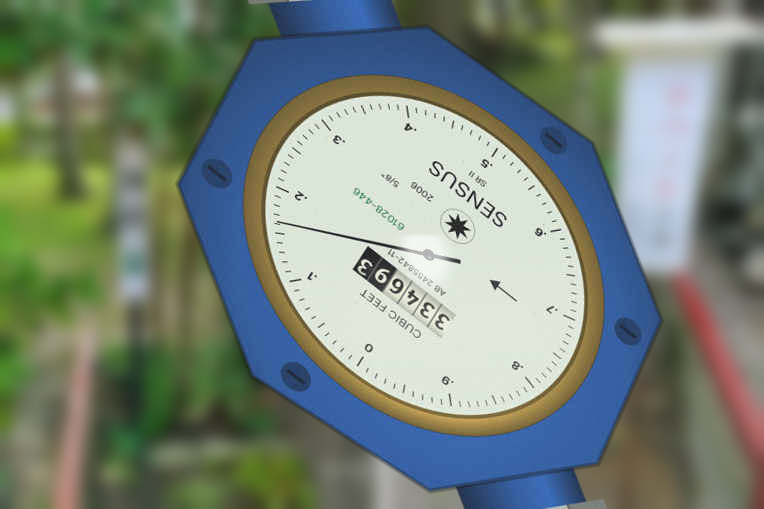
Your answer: 334693.16 (ft³)
